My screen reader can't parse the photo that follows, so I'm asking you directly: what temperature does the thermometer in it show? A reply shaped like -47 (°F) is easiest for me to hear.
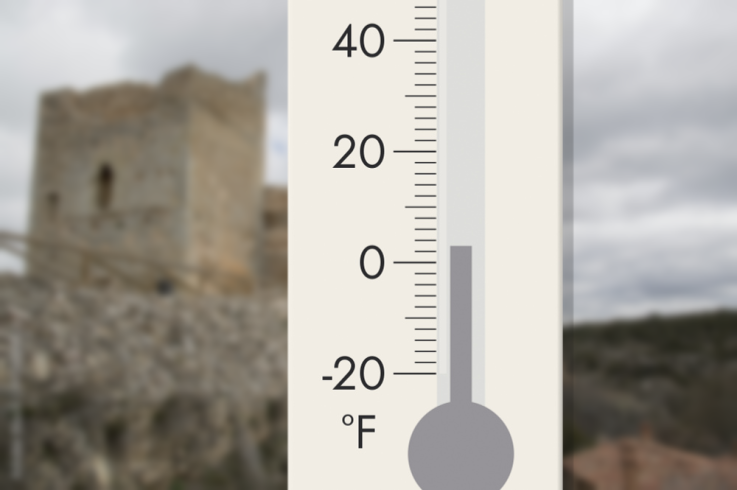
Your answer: 3 (°F)
